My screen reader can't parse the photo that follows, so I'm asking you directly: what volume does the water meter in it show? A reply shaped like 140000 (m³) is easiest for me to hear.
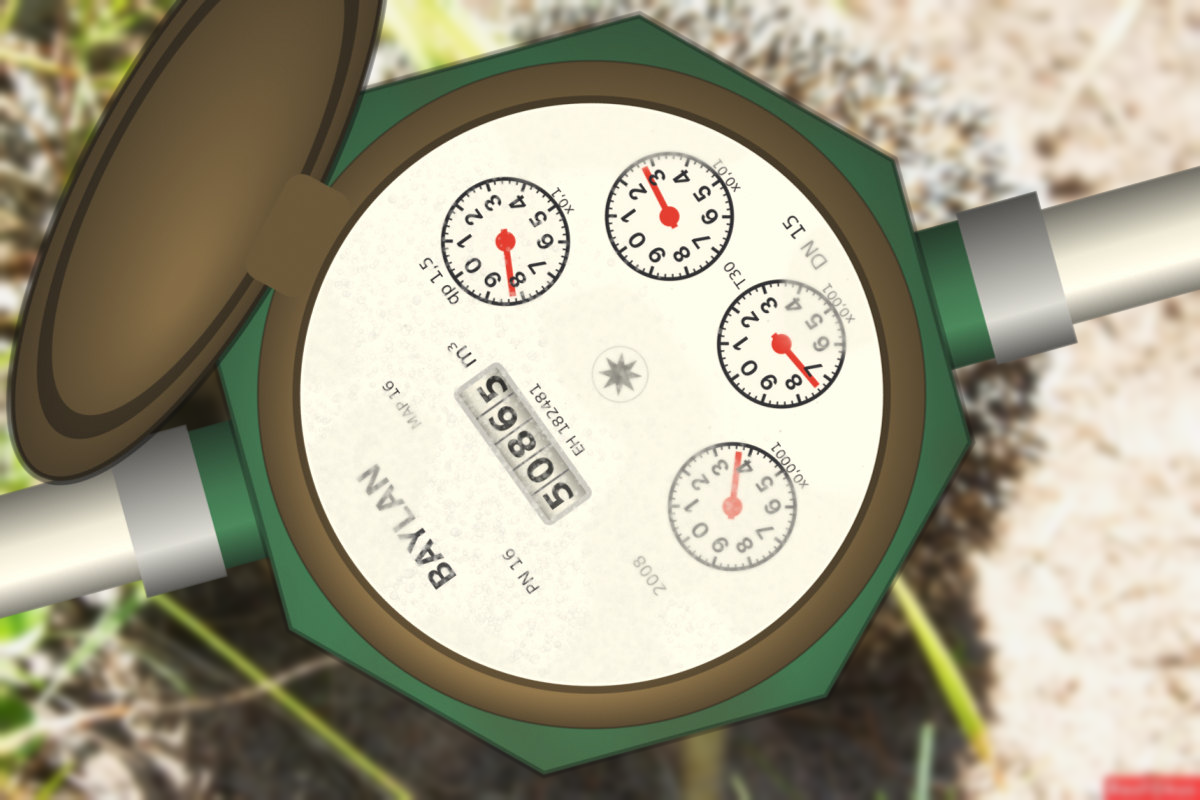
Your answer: 50864.8273 (m³)
